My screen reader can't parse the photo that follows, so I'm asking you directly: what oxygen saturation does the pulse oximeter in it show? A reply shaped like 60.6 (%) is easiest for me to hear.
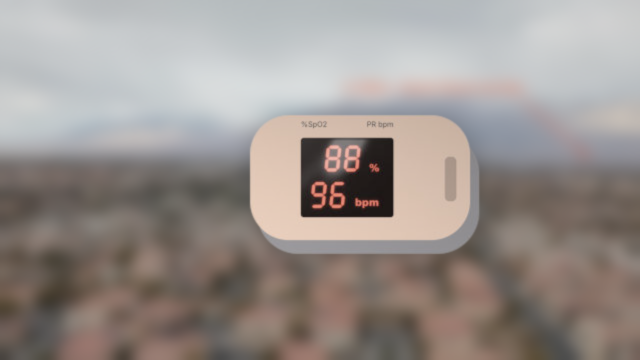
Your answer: 88 (%)
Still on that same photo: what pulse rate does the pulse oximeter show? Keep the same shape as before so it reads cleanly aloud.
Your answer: 96 (bpm)
